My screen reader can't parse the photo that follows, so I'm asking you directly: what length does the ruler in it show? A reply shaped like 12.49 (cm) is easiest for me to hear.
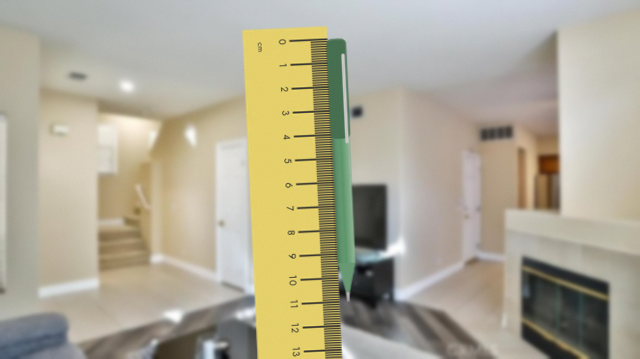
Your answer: 11 (cm)
